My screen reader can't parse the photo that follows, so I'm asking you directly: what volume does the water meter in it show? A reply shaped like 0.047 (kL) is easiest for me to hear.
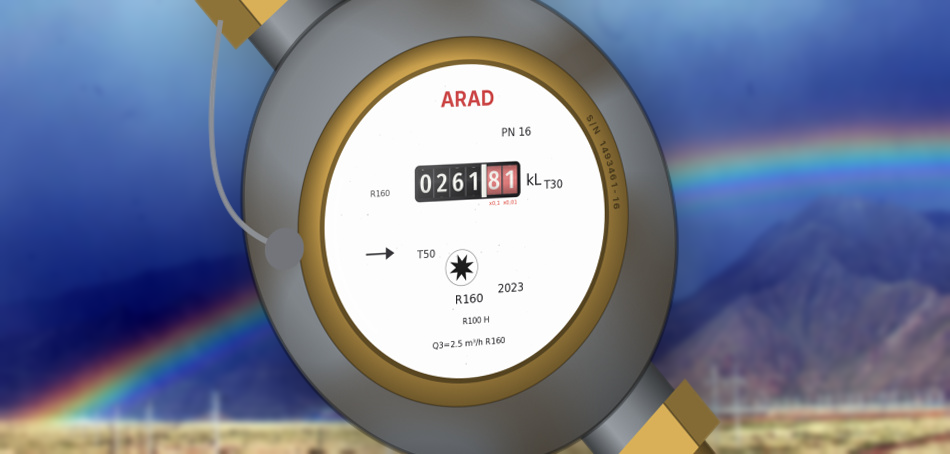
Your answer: 261.81 (kL)
